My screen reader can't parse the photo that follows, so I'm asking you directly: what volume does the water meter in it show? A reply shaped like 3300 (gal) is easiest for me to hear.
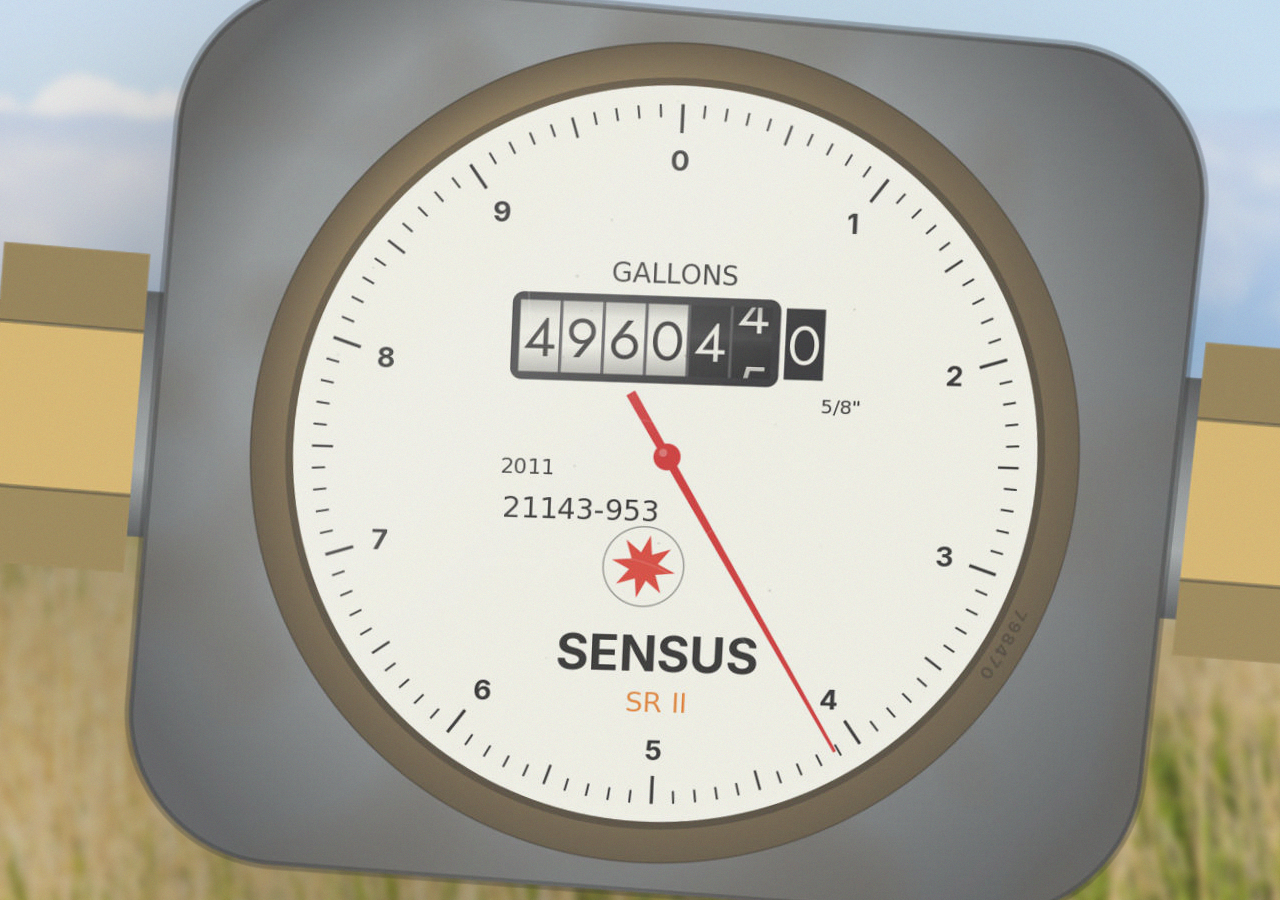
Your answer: 4960444.1 (gal)
